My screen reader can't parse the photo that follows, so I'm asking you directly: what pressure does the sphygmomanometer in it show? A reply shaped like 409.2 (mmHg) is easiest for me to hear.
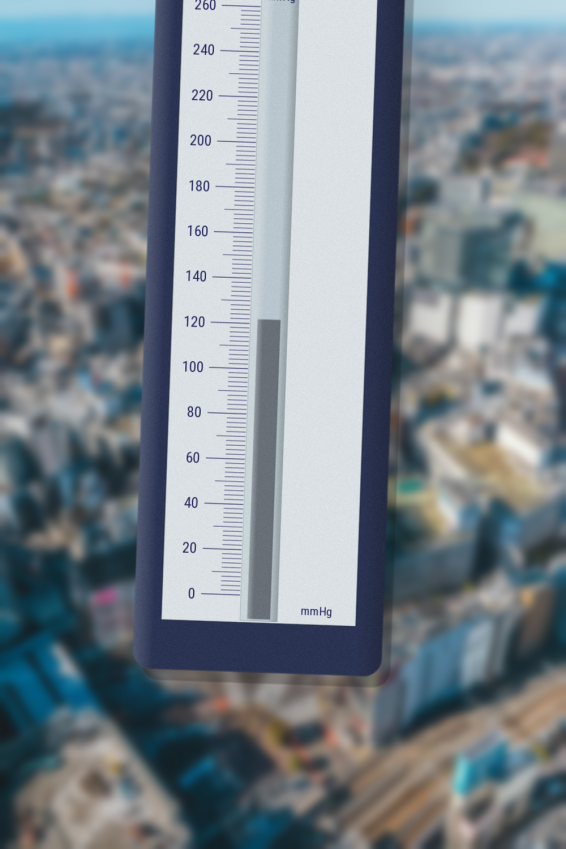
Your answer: 122 (mmHg)
